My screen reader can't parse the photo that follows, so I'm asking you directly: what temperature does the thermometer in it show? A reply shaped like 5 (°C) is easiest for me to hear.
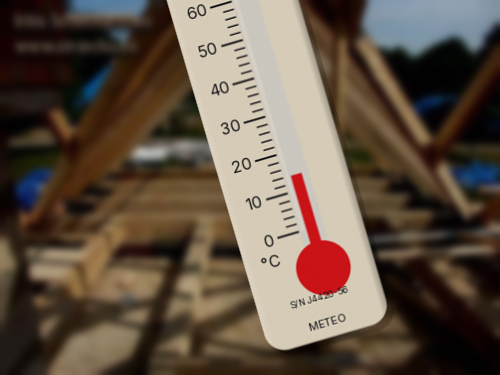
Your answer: 14 (°C)
